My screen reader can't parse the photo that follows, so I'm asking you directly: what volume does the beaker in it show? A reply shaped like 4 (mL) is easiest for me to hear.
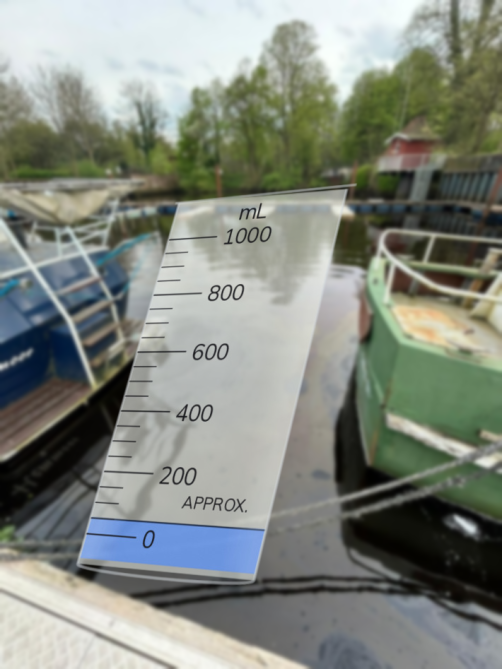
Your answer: 50 (mL)
